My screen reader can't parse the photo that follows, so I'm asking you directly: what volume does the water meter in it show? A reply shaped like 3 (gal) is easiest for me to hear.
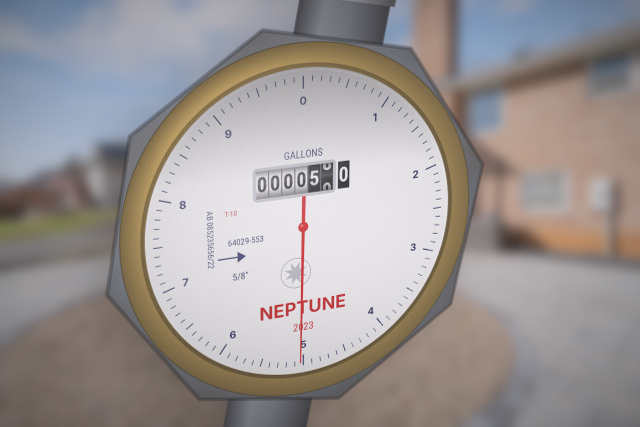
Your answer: 585.0 (gal)
